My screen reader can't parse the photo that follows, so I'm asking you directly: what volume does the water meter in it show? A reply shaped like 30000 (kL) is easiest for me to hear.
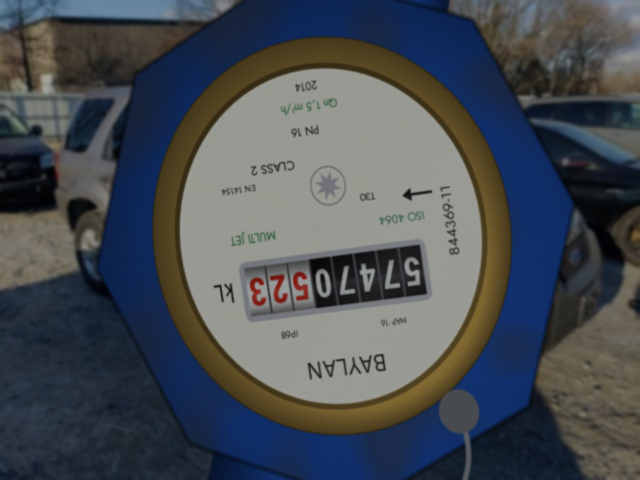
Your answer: 57470.523 (kL)
